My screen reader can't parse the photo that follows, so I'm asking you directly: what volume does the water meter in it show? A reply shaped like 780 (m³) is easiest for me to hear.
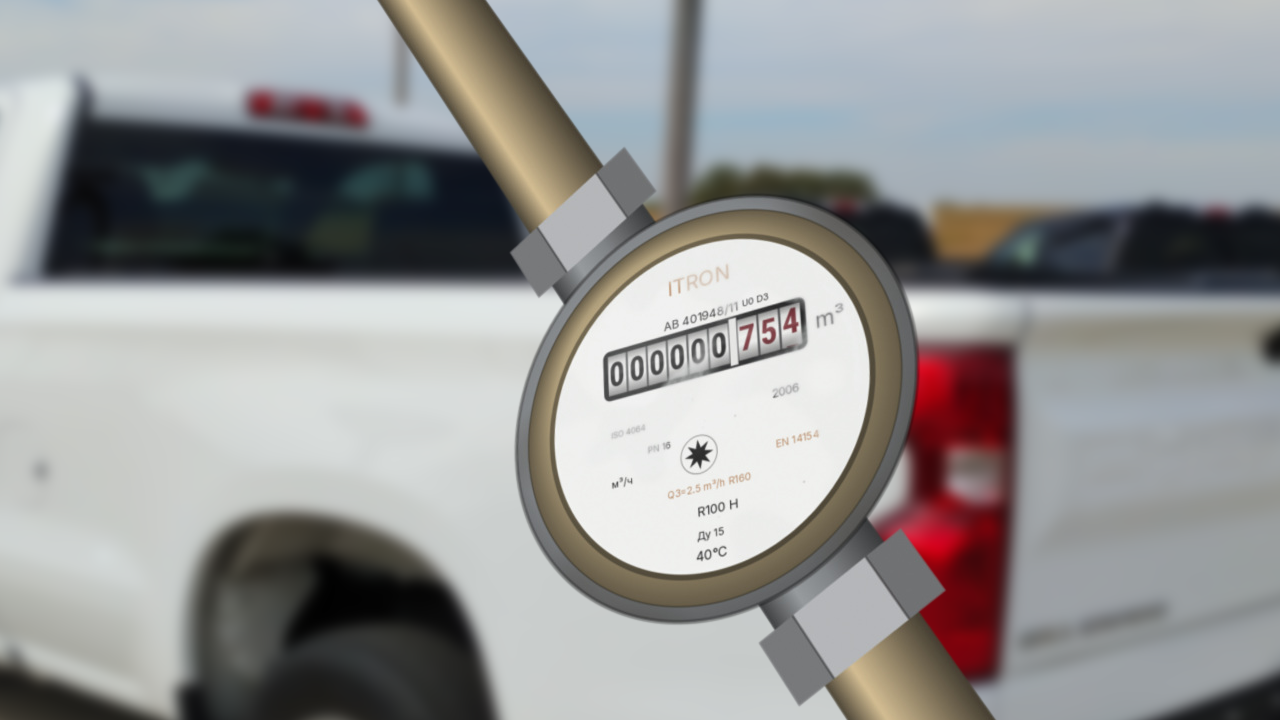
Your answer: 0.754 (m³)
